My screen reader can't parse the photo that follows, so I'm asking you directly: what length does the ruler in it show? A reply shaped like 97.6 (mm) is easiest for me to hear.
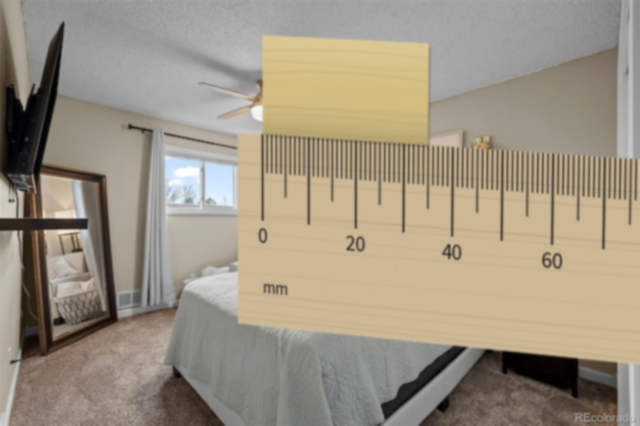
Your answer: 35 (mm)
